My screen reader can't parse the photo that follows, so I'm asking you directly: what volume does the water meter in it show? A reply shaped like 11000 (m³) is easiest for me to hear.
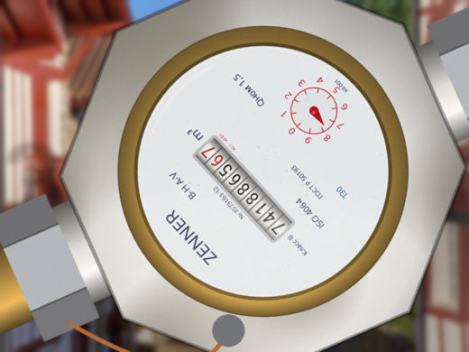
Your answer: 7418865.677 (m³)
